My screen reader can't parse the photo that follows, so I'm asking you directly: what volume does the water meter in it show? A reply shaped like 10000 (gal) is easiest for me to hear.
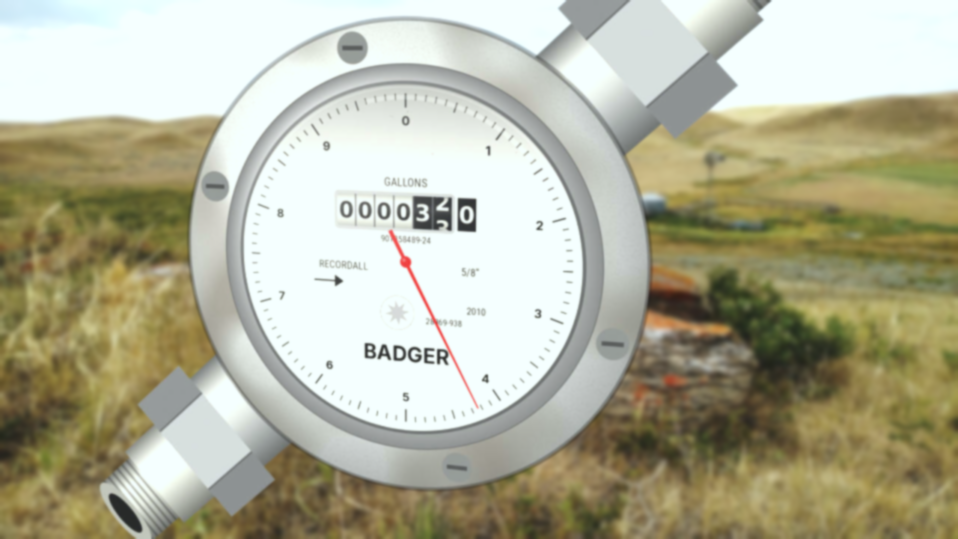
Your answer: 324.2 (gal)
